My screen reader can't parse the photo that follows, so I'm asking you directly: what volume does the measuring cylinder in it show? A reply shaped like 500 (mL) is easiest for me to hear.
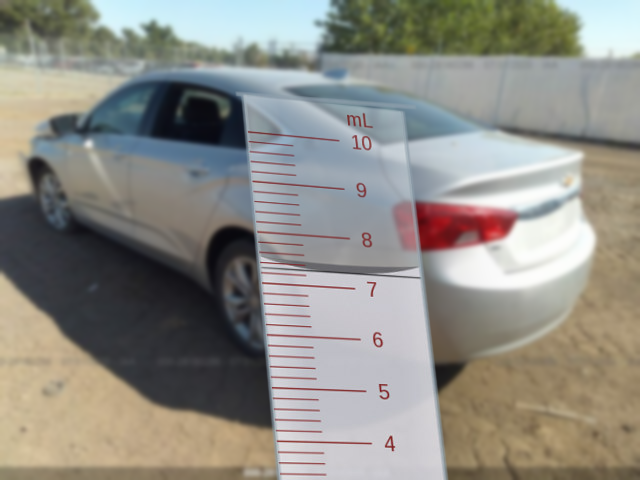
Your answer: 7.3 (mL)
